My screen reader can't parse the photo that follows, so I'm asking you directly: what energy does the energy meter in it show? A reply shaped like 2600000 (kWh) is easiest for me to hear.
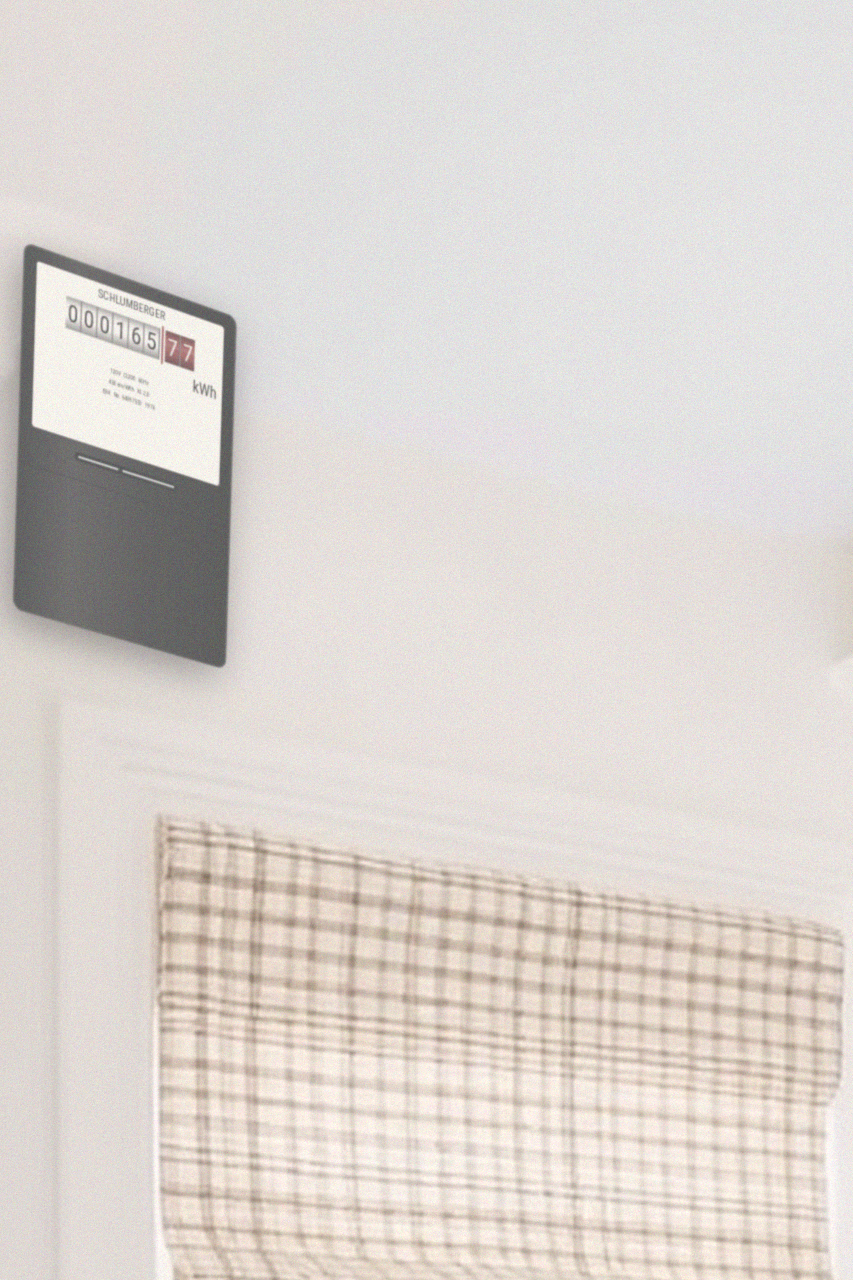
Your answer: 165.77 (kWh)
